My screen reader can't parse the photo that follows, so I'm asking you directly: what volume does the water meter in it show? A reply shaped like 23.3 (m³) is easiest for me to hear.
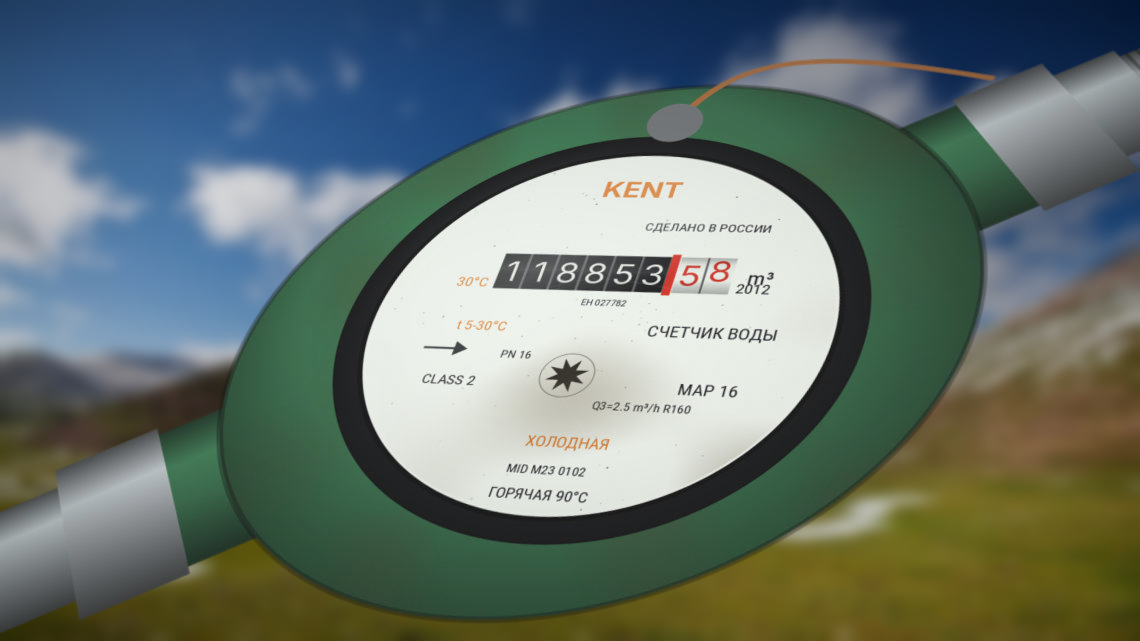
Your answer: 118853.58 (m³)
